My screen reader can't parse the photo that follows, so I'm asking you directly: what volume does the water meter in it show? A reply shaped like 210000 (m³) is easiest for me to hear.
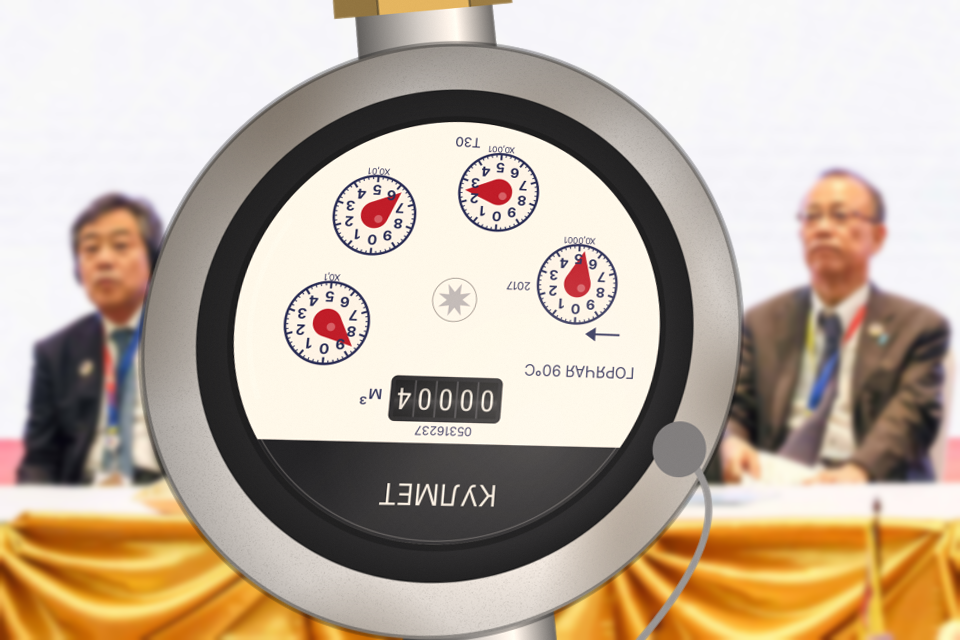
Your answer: 4.8625 (m³)
